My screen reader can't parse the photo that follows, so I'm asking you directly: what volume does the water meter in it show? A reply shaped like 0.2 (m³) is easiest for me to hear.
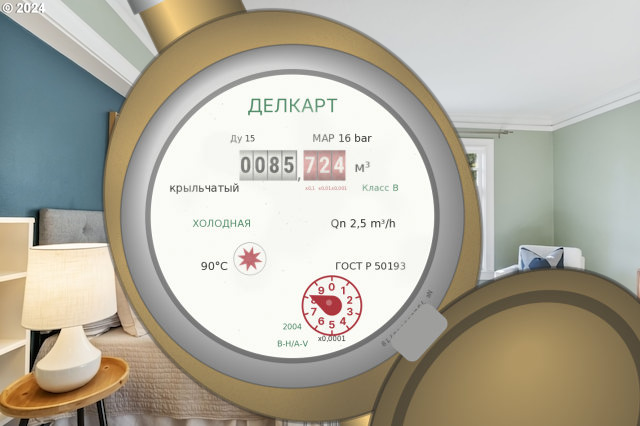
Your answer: 85.7248 (m³)
